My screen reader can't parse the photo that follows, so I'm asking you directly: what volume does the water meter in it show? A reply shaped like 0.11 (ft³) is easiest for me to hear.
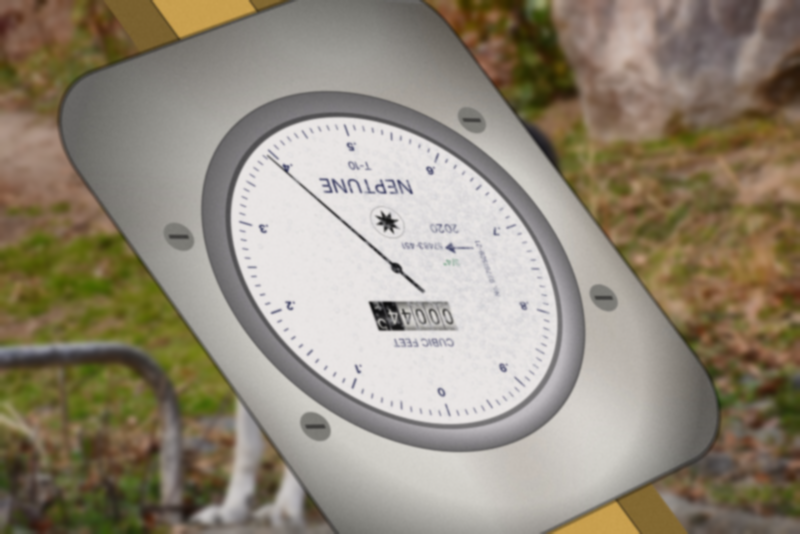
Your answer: 445.39 (ft³)
